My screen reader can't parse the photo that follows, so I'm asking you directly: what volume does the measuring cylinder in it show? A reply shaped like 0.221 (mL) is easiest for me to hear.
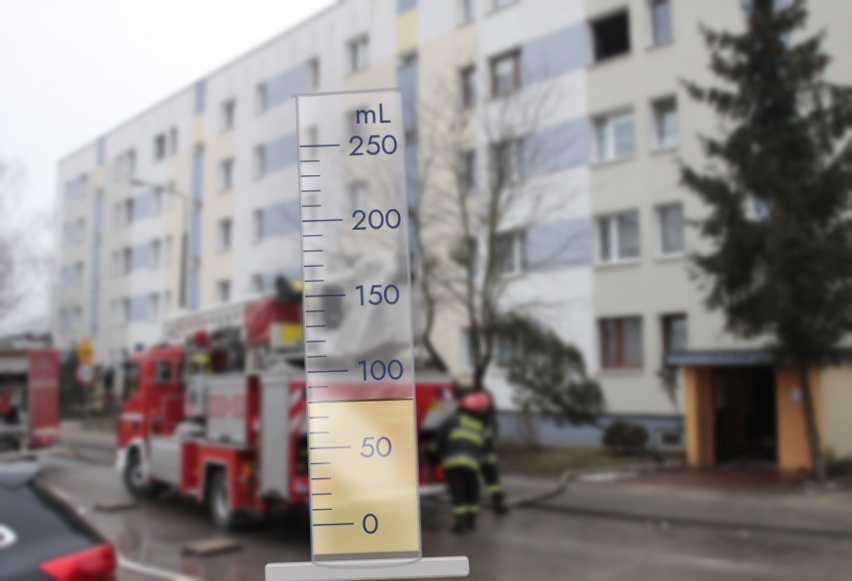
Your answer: 80 (mL)
